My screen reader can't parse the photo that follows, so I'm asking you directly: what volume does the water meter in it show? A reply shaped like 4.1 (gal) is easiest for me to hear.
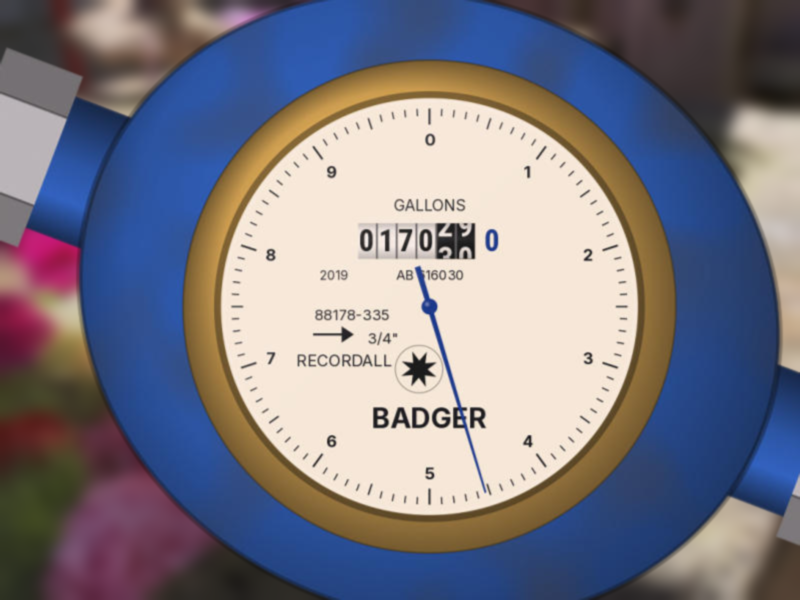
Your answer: 170294.5 (gal)
